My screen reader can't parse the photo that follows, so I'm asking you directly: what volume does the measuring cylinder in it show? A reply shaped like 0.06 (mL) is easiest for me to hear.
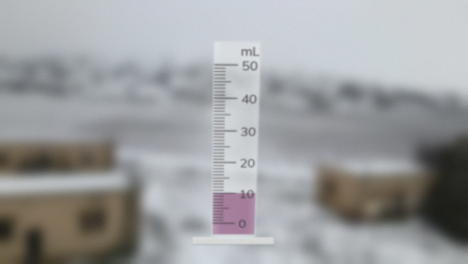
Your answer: 10 (mL)
